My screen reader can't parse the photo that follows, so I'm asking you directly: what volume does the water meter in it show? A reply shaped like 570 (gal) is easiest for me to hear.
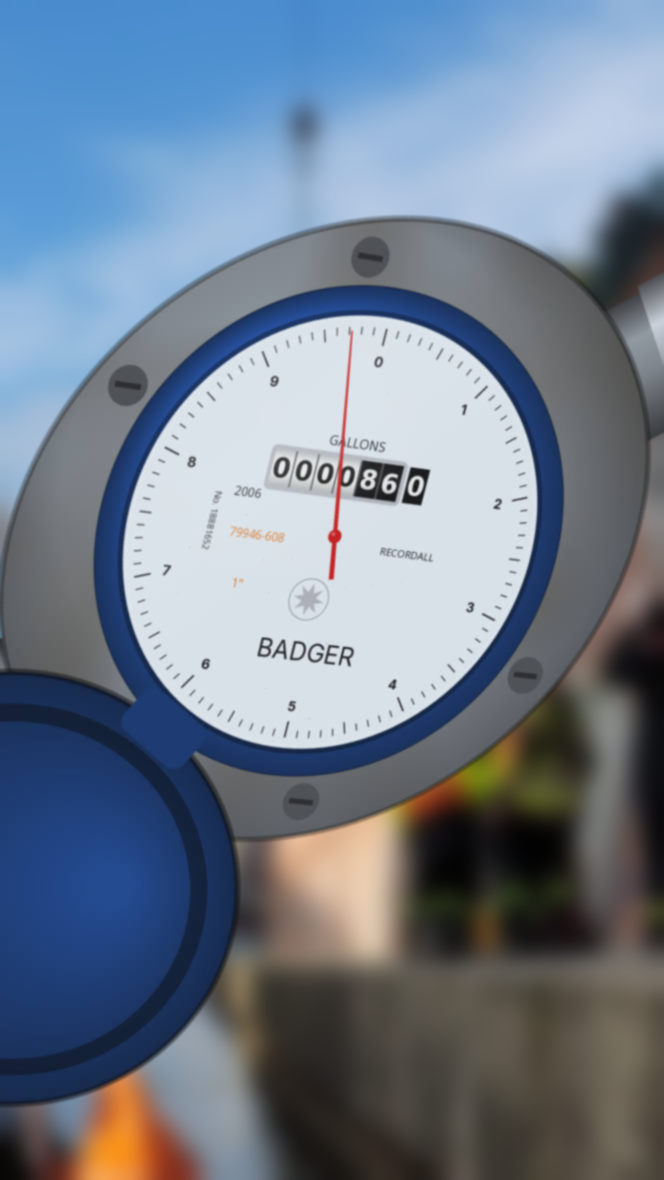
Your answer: 859.7 (gal)
